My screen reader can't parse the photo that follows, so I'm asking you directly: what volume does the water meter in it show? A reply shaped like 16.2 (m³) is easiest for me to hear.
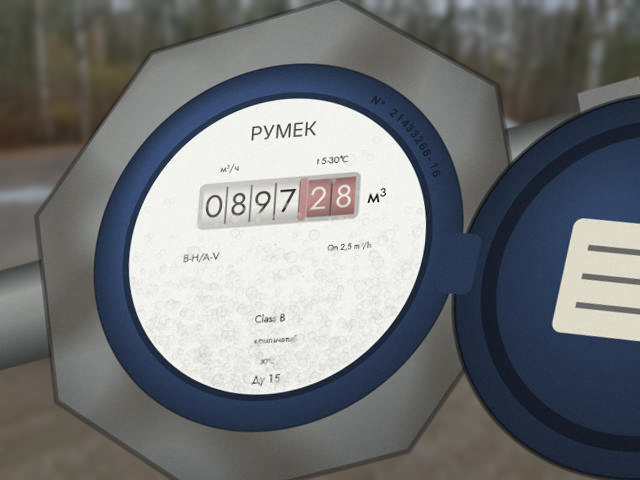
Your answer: 897.28 (m³)
